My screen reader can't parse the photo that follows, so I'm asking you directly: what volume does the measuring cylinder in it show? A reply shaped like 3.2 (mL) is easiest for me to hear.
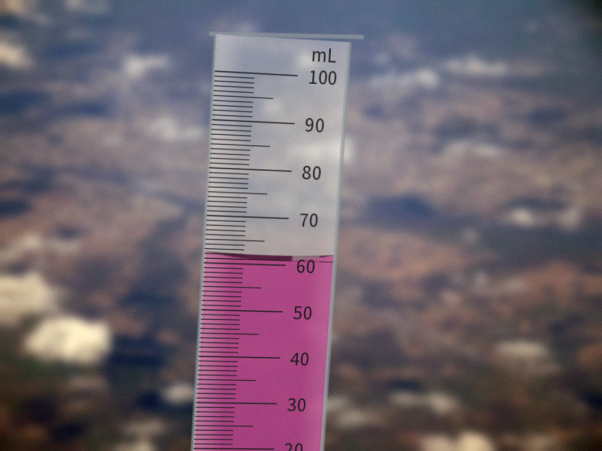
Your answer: 61 (mL)
